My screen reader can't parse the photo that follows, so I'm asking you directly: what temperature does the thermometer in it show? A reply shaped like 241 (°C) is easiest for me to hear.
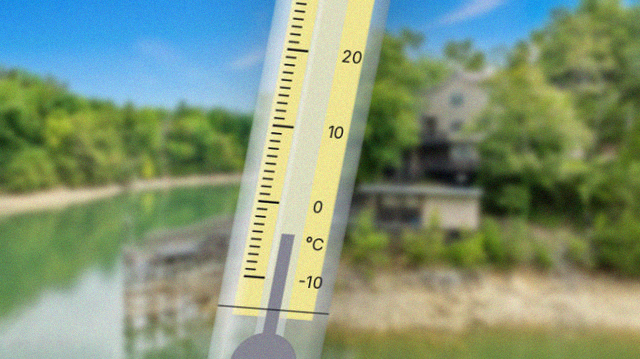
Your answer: -4 (°C)
